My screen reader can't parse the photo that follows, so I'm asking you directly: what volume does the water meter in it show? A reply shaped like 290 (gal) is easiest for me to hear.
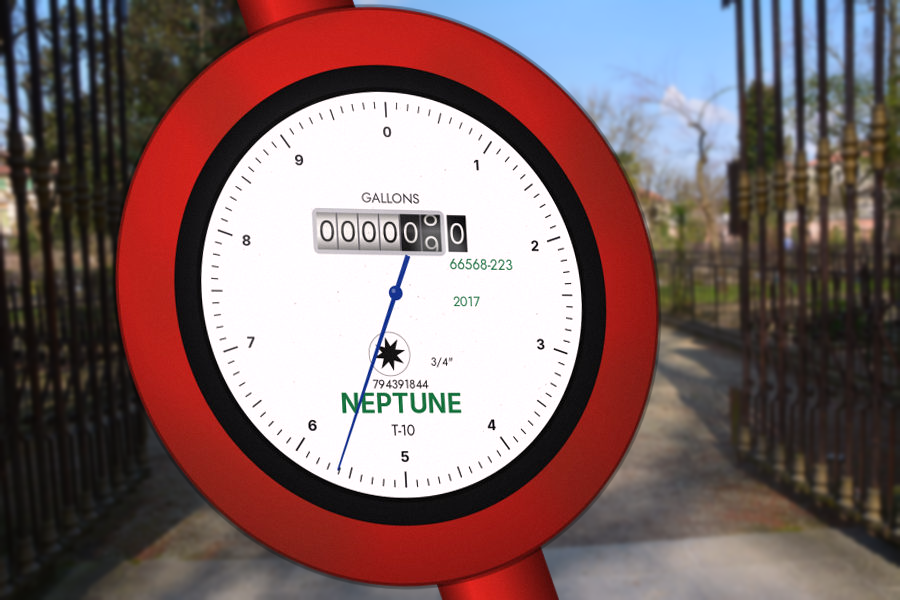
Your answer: 85.6 (gal)
